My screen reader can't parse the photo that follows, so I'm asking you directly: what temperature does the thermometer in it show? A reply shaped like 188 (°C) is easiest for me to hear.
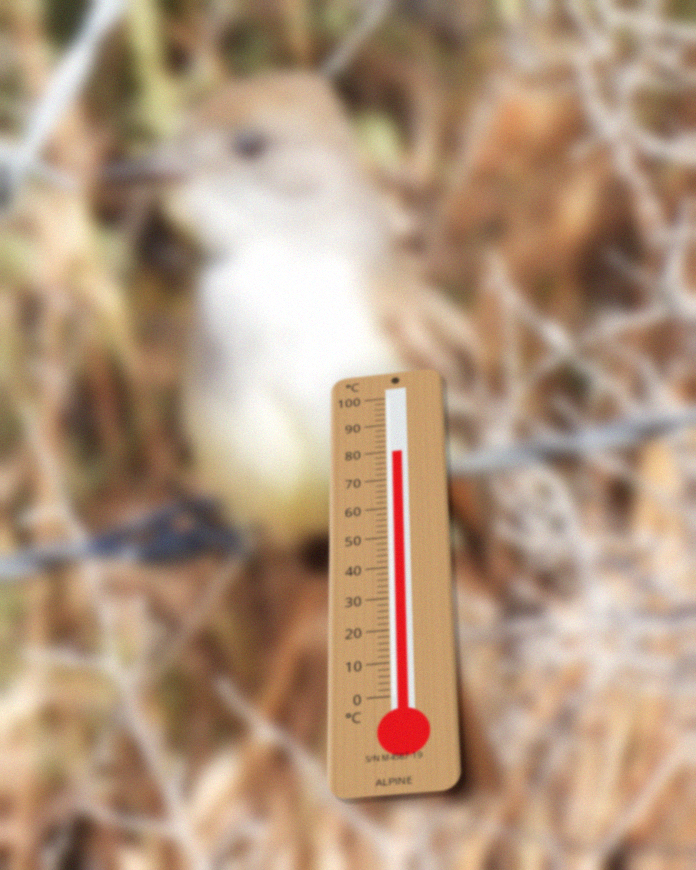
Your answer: 80 (°C)
